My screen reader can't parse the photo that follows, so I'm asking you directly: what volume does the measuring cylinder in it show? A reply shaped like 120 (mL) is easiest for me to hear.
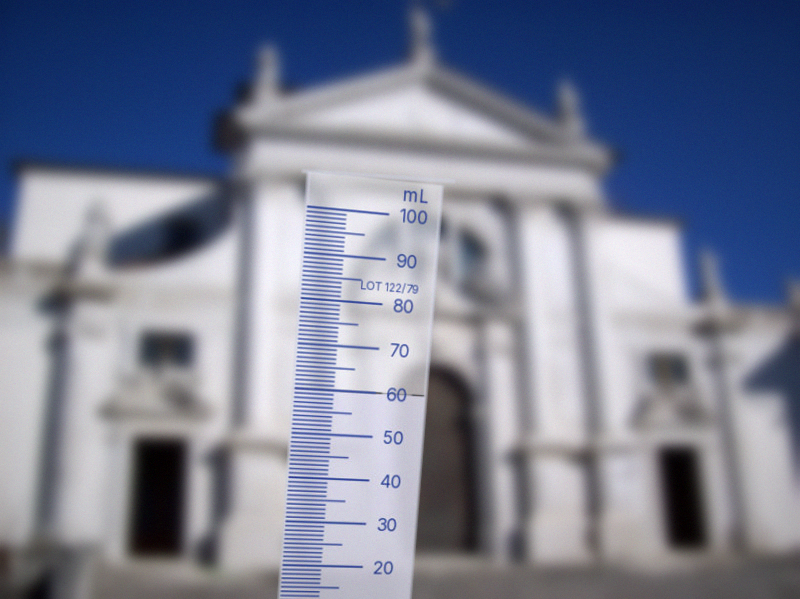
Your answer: 60 (mL)
